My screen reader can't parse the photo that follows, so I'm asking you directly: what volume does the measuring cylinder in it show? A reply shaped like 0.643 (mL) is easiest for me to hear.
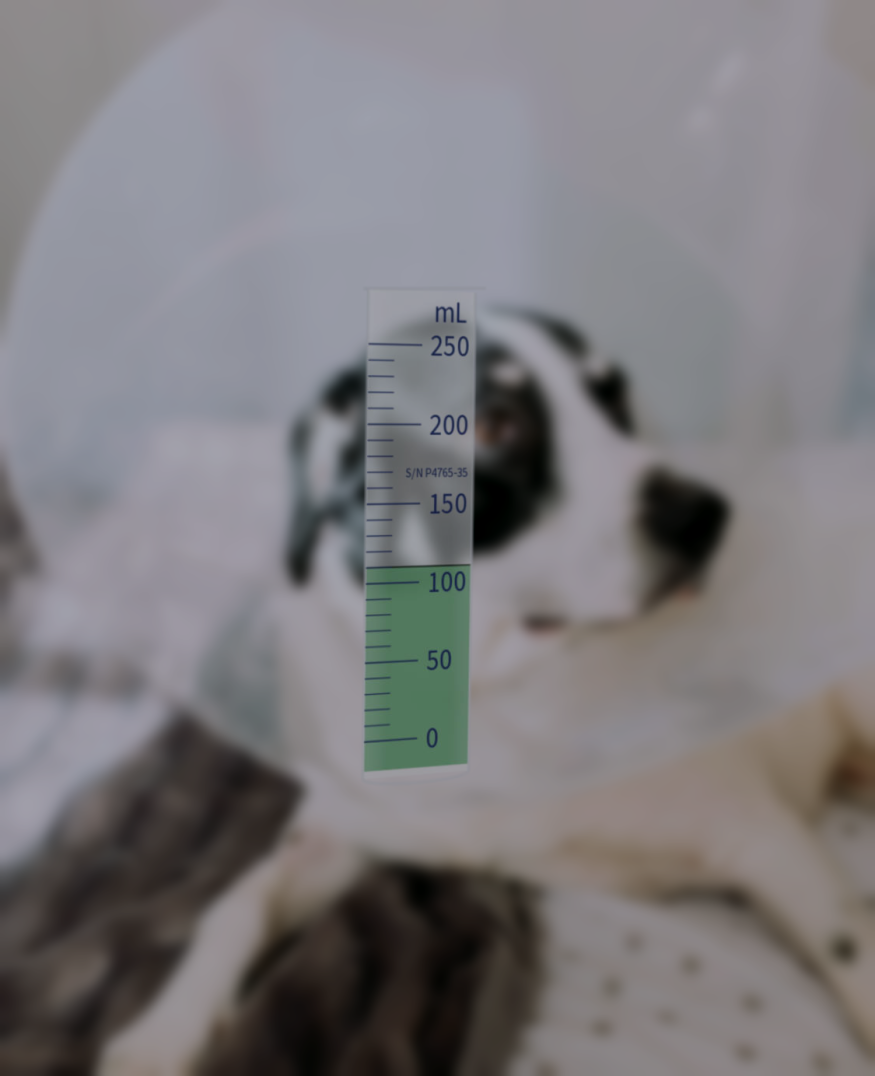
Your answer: 110 (mL)
